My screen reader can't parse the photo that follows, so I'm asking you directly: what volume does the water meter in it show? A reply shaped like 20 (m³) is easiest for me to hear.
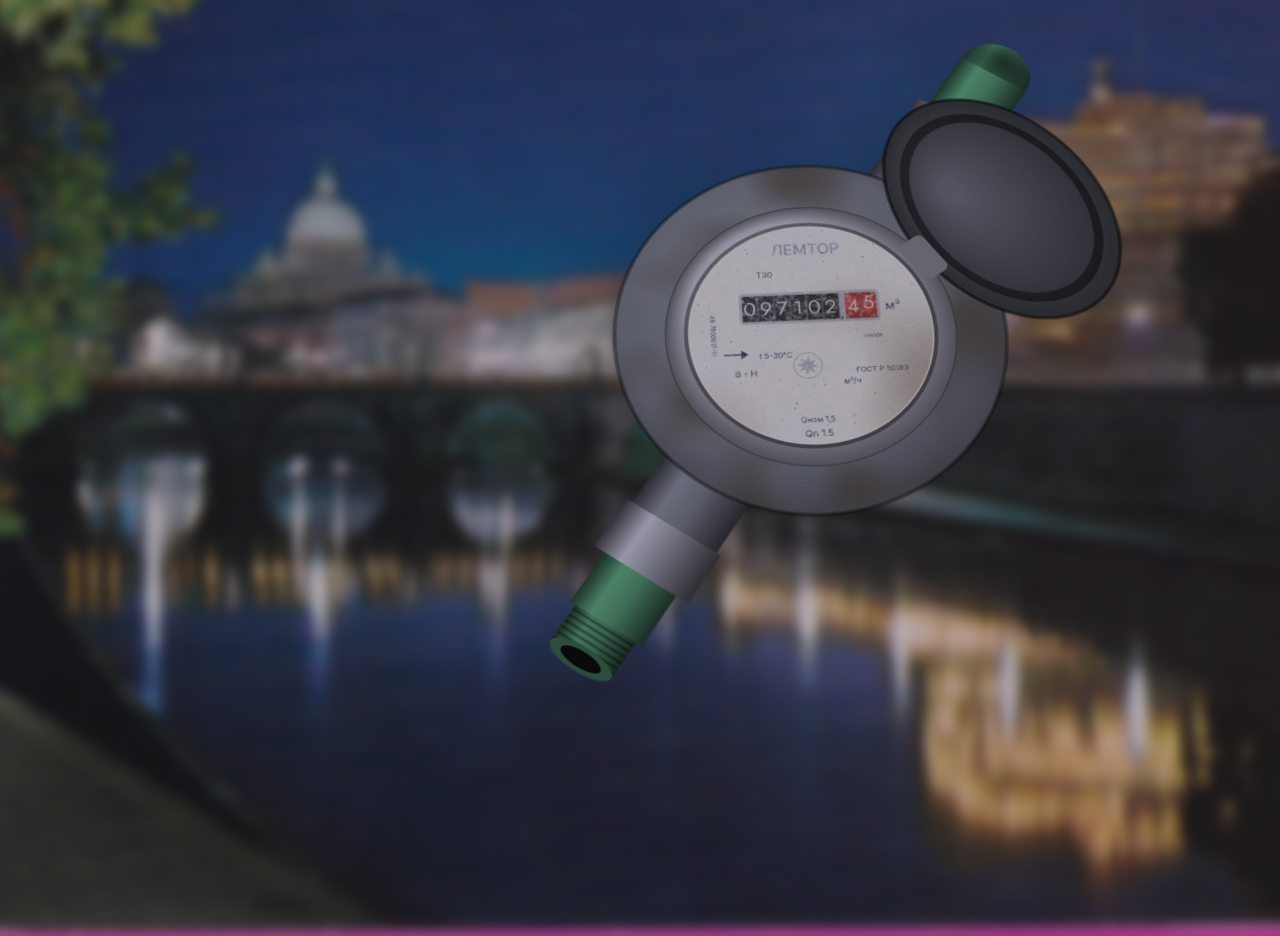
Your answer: 97102.45 (m³)
